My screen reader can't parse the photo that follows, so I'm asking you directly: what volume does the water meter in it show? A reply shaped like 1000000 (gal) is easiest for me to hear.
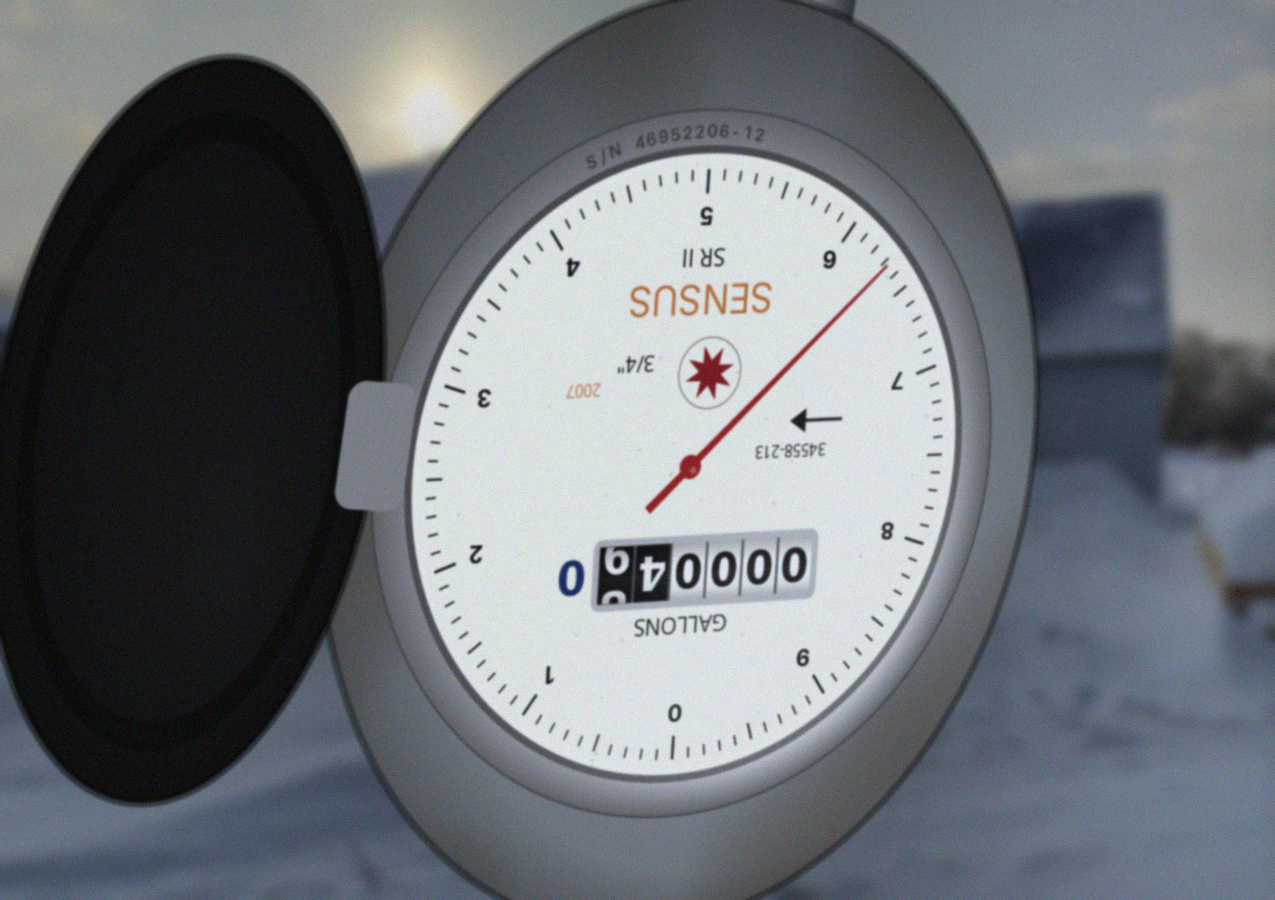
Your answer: 486.3 (gal)
